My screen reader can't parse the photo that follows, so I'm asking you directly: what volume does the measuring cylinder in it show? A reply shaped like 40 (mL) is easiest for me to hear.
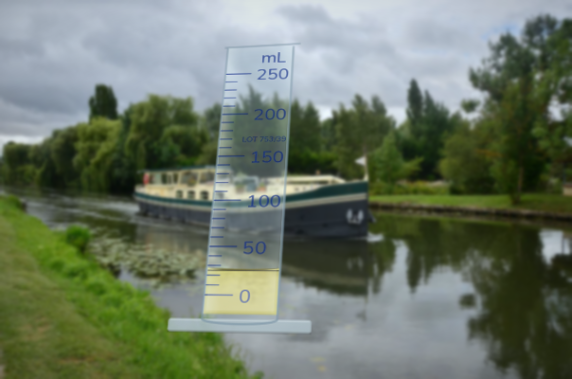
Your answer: 25 (mL)
